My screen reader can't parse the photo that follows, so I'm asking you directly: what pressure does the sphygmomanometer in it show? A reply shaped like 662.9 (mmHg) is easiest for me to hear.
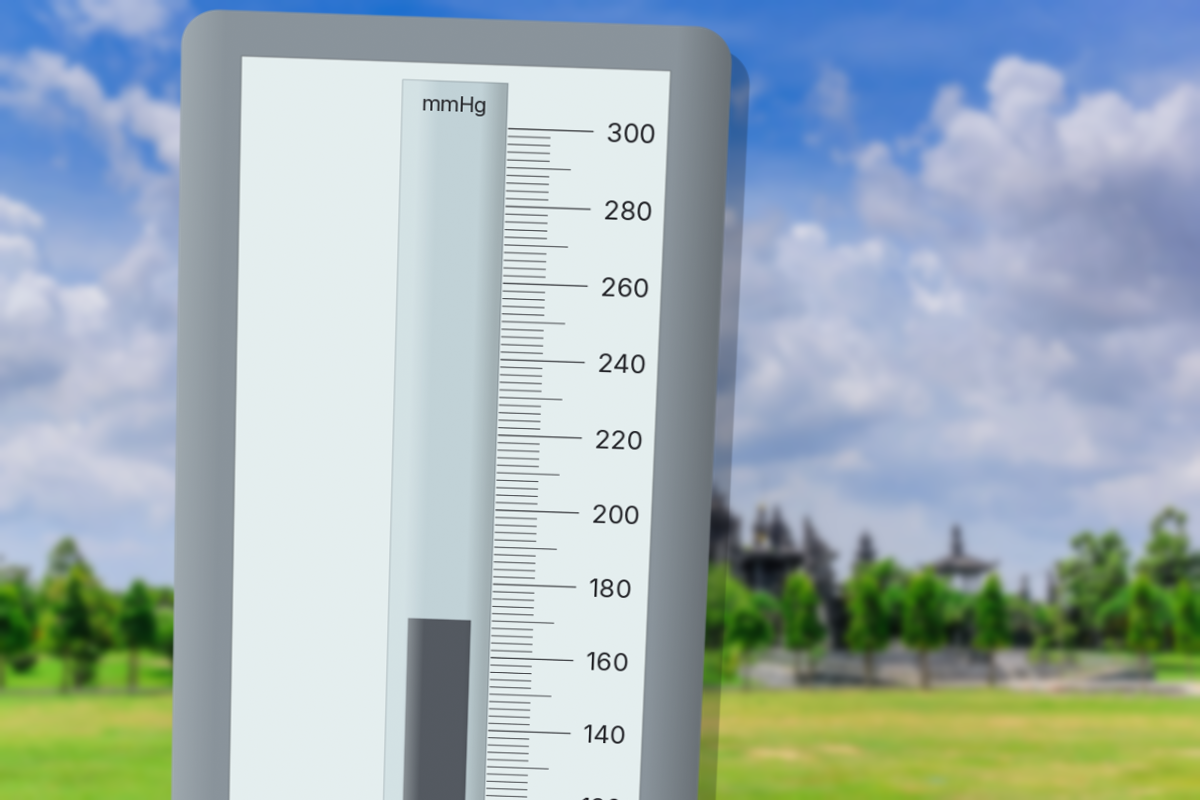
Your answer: 170 (mmHg)
